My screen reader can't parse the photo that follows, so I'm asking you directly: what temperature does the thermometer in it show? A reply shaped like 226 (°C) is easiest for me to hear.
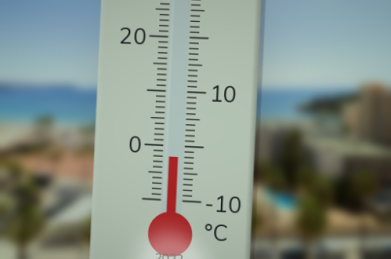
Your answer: -2 (°C)
